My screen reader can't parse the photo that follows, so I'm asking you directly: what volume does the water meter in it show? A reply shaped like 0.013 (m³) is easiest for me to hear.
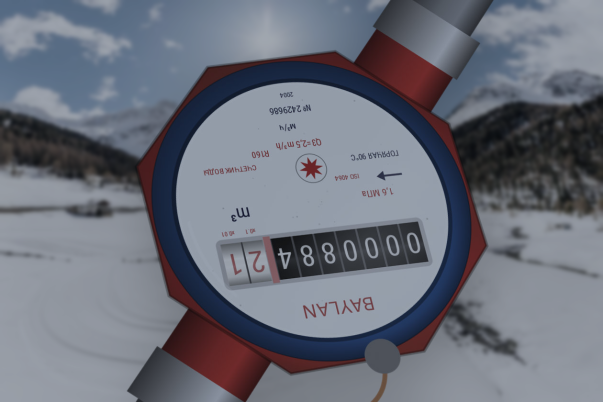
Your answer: 884.21 (m³)
